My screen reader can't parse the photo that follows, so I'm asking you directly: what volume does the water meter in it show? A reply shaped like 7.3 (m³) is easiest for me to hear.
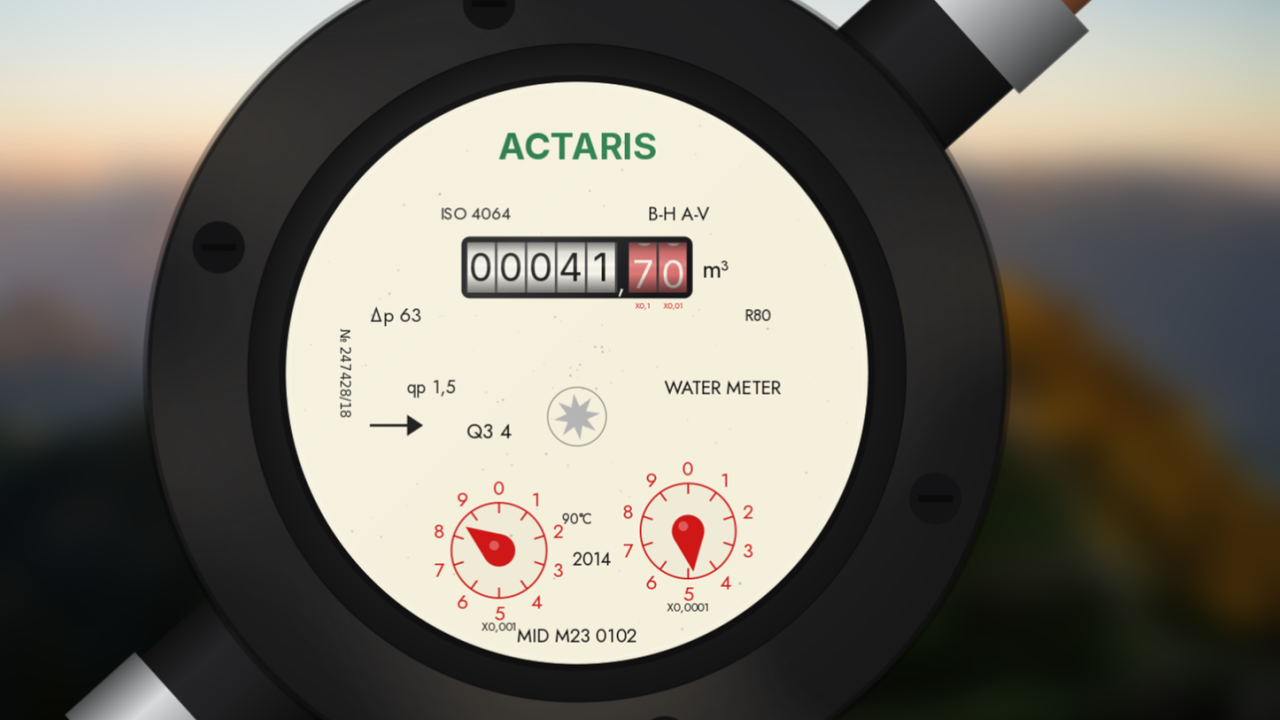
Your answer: 41.6984 (m³)
